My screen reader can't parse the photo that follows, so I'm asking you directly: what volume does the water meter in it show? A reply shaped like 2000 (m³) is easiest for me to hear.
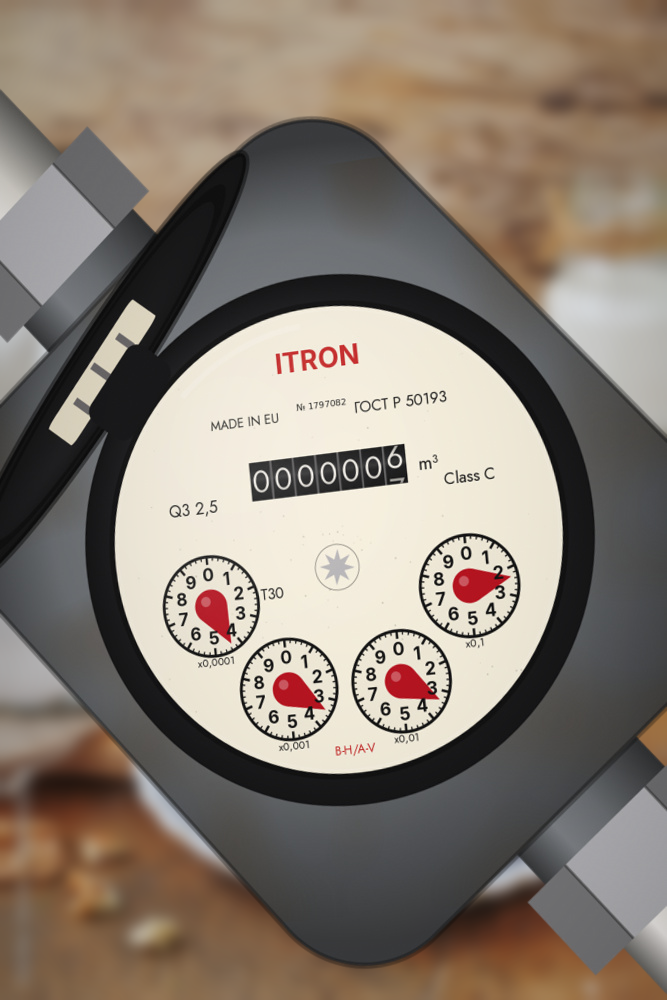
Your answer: 6.2334 (m³)
